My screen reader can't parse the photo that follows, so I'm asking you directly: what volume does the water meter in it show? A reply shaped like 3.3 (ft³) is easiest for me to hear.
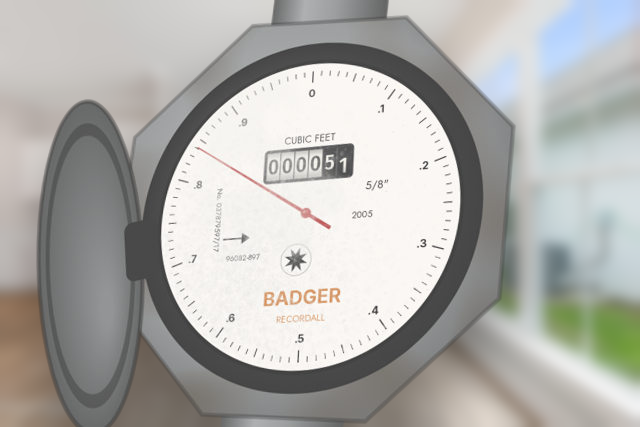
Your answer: 50.84 (ft³)
